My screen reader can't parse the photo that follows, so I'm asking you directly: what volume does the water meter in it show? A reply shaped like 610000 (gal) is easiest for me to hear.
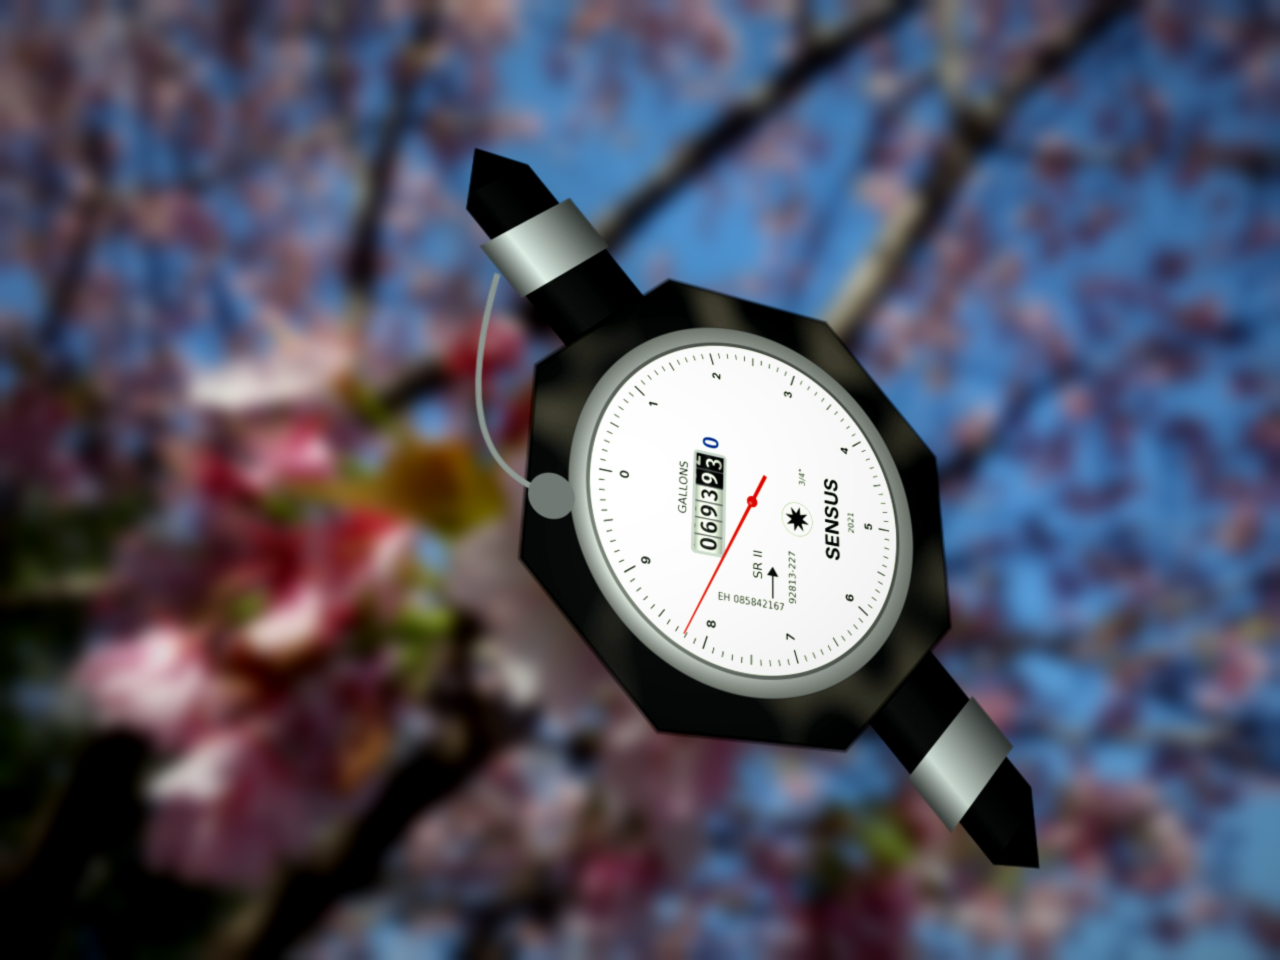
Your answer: 693928.2 (gal)
